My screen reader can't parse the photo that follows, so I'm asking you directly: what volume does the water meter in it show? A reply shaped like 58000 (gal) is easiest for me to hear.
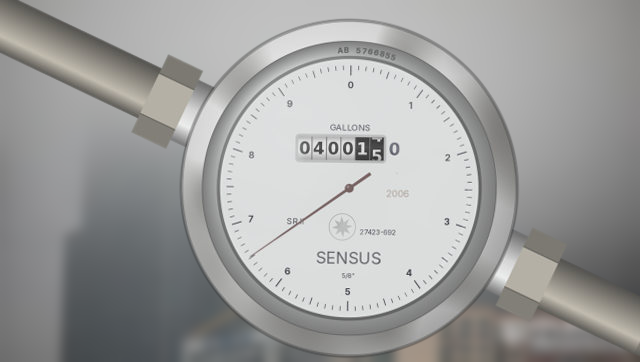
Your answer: 400146.5 (gal)
